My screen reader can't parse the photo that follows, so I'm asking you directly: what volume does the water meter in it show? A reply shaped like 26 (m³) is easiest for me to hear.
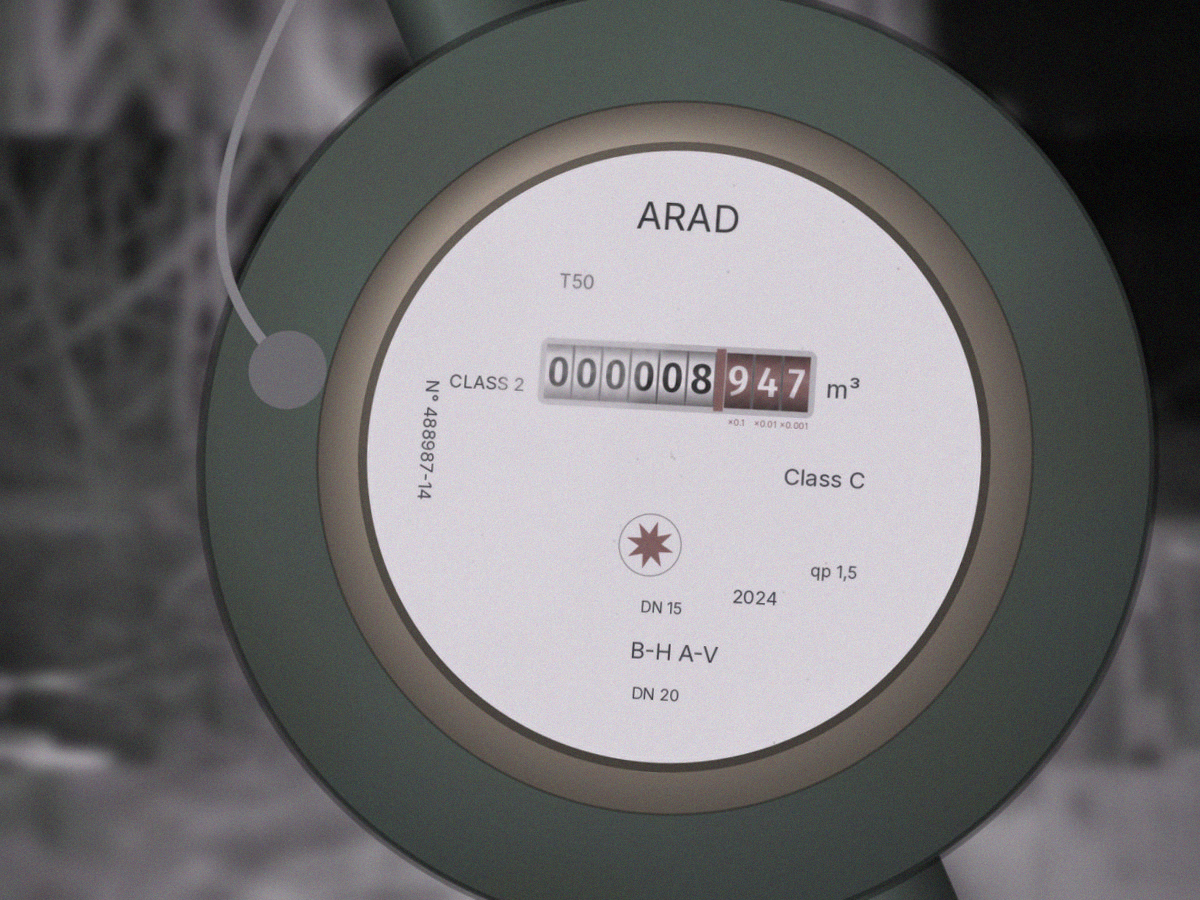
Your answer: 8.947 (m³)
